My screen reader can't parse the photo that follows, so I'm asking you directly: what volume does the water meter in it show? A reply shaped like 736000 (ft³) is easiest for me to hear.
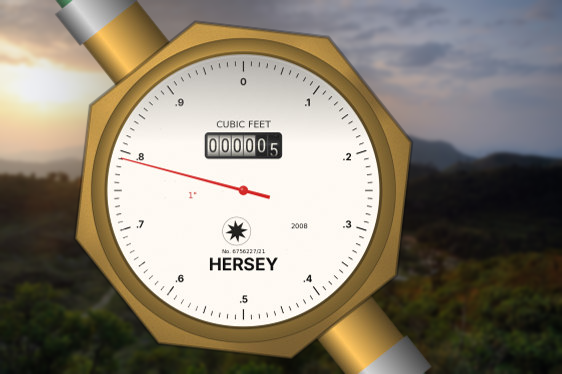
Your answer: 4.79 (ft³)
